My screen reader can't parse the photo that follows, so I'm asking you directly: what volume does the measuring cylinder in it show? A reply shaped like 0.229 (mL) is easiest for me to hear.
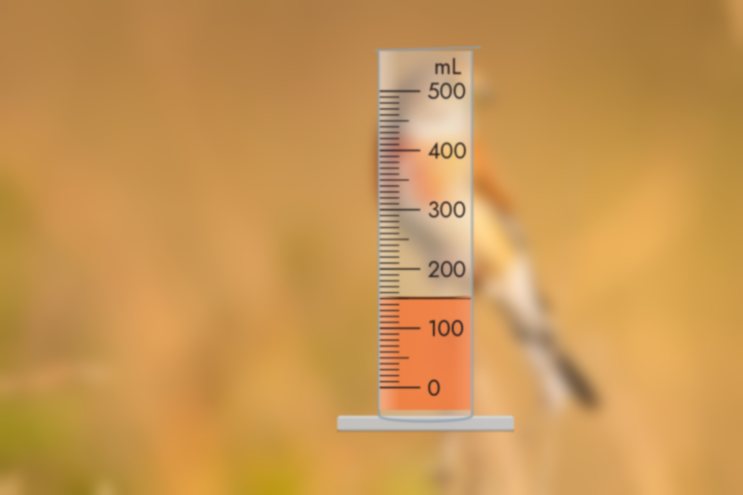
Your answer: 150 (mL)
